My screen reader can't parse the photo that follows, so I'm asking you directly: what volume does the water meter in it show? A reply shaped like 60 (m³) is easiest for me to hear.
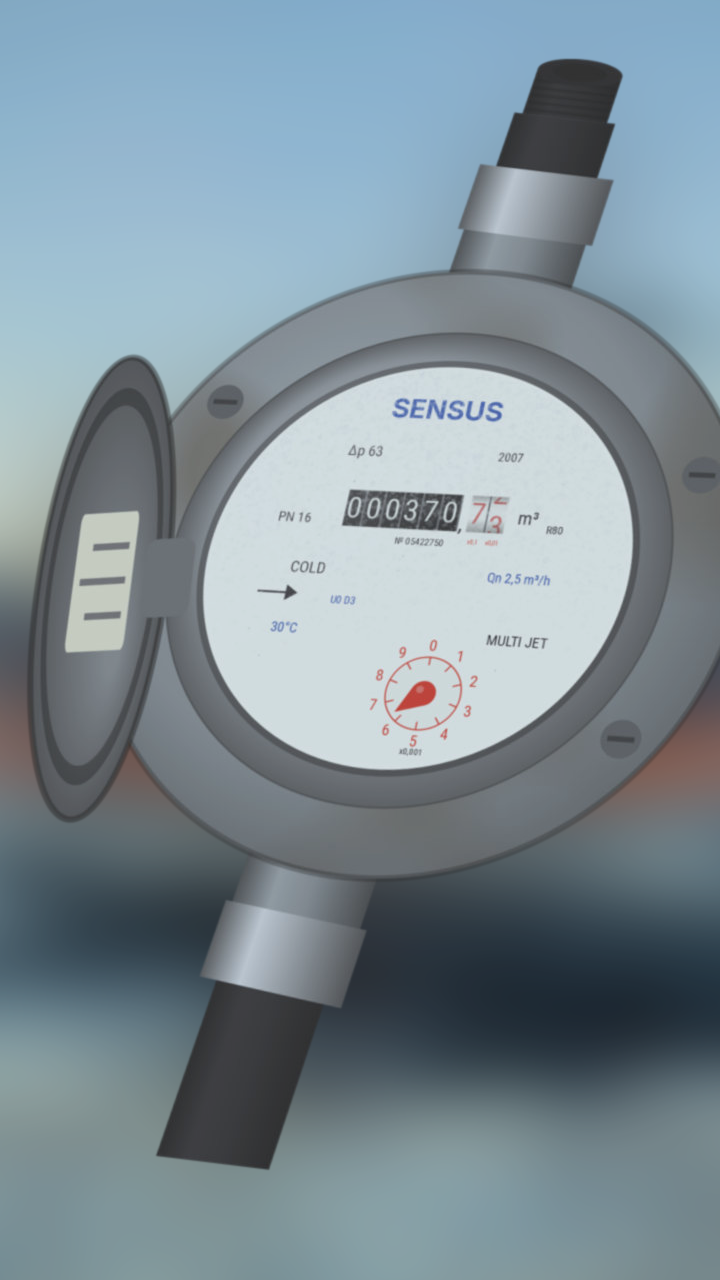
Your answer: 370.726 (m³)
